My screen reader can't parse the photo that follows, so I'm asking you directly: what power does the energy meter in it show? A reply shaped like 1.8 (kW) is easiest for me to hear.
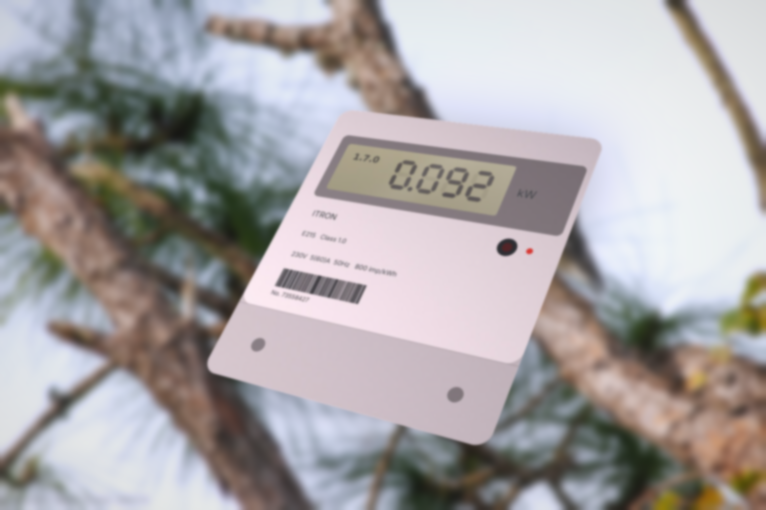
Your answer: 0.092 (kW)
